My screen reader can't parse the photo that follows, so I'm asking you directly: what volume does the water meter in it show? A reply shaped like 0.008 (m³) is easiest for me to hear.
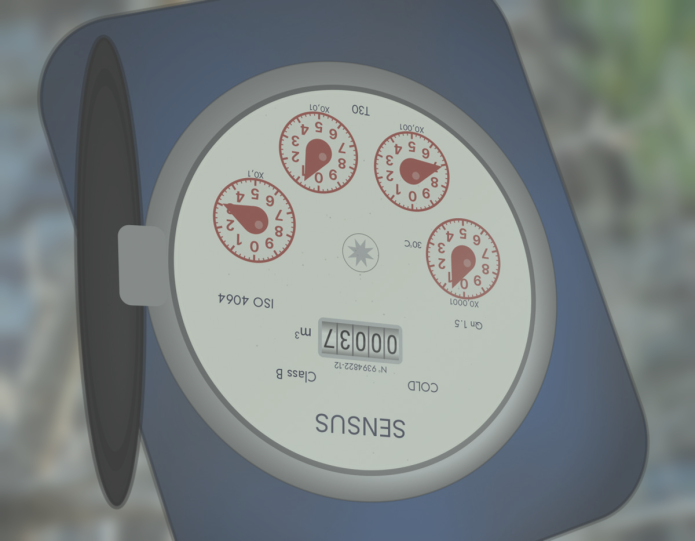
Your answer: 37.3070 (m³)
